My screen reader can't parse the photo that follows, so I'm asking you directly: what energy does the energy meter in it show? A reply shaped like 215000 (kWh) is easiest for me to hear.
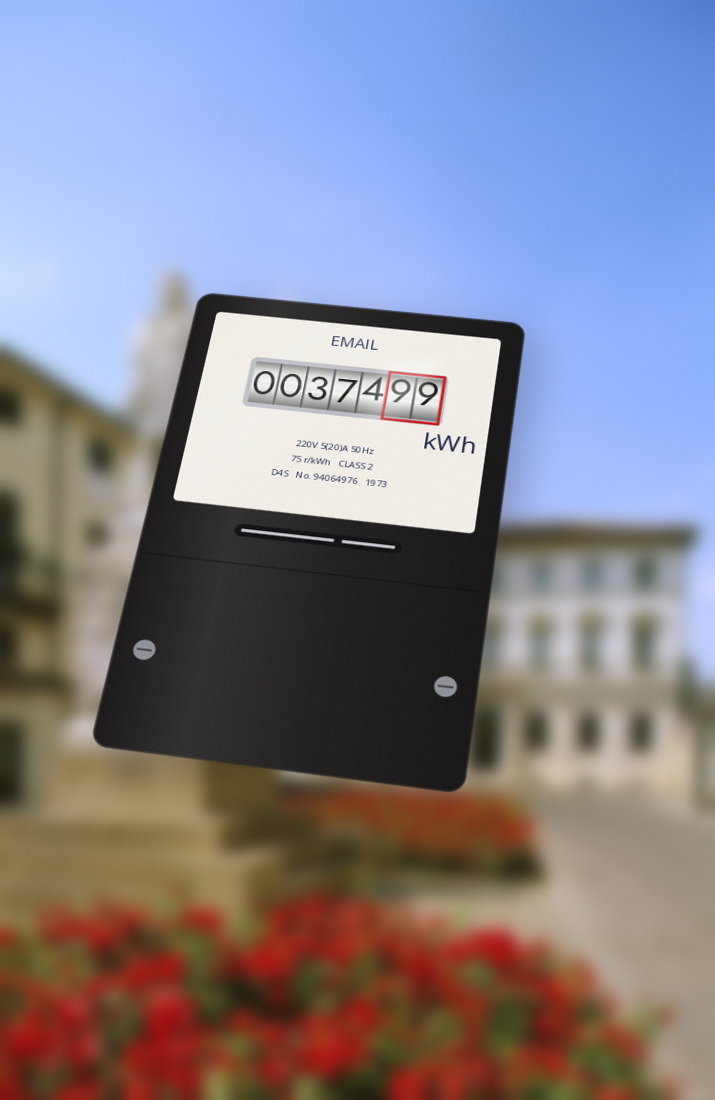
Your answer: 374.99 (kWh)
